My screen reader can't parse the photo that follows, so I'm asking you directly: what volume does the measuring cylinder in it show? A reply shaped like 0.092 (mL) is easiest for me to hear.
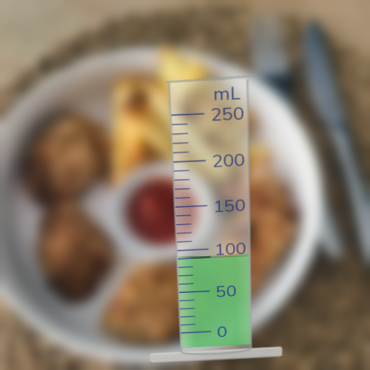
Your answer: 90 (mL)
